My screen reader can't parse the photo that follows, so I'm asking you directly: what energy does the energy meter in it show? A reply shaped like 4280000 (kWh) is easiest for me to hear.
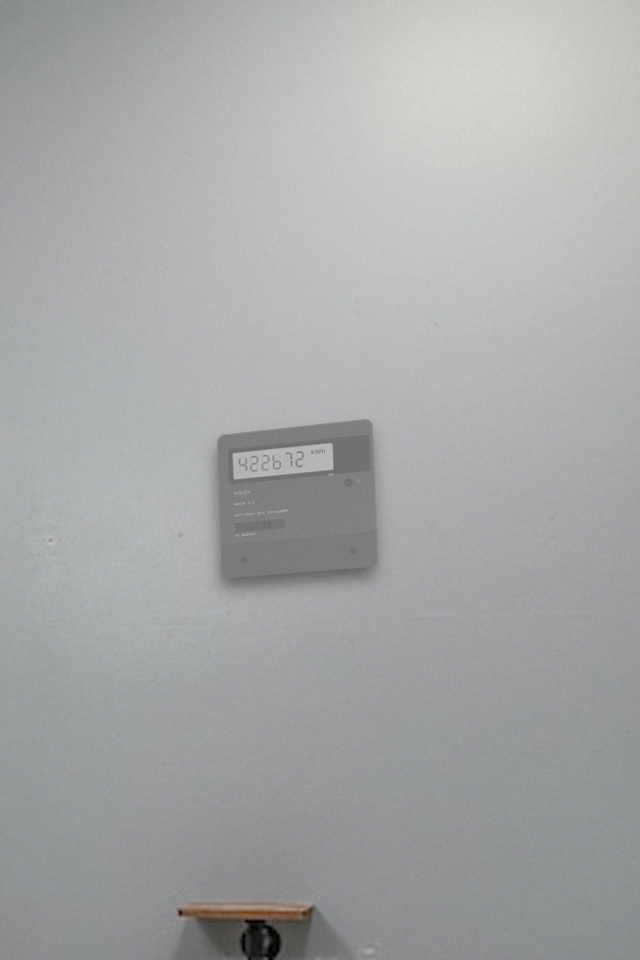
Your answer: 422672 (kWh)
